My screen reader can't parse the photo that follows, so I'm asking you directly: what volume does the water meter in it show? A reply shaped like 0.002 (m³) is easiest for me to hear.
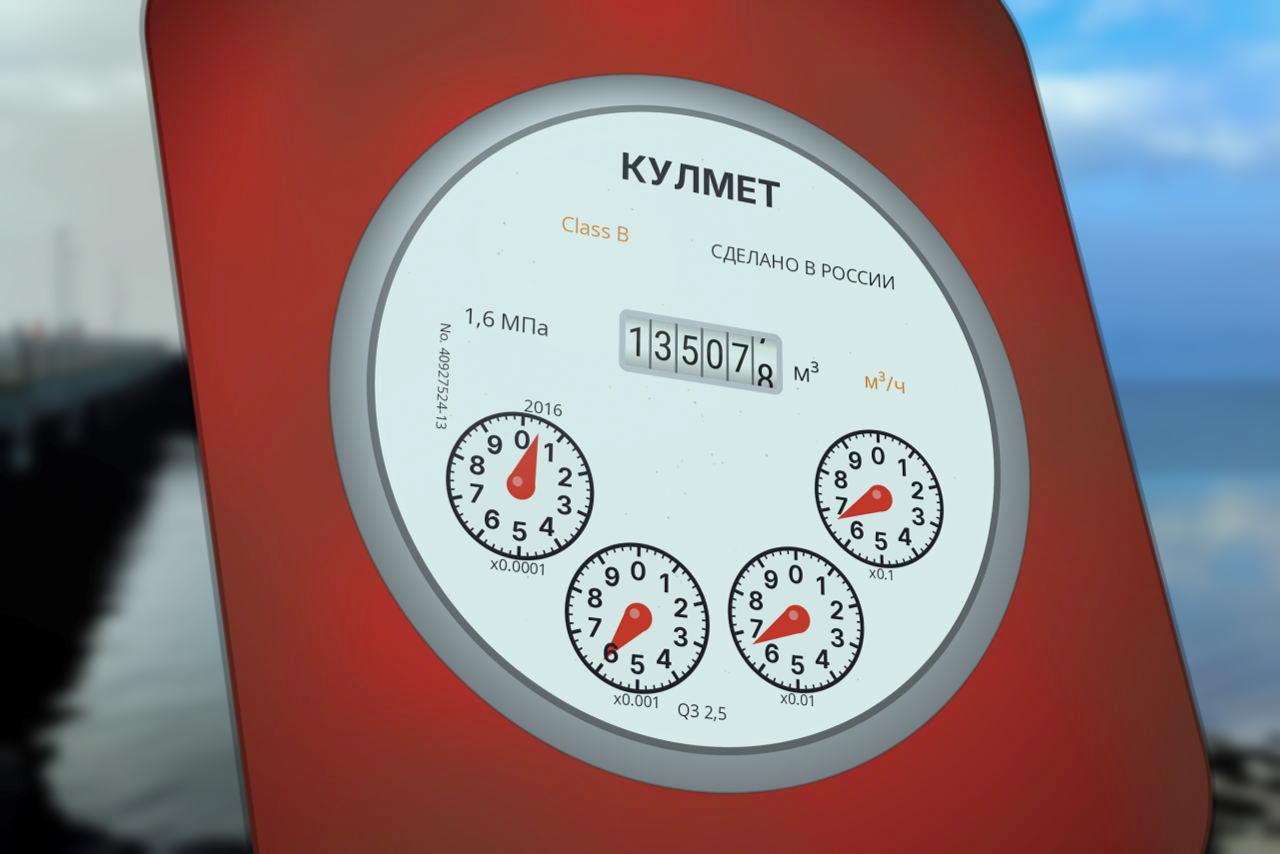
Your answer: 135077.6660 (m³)
